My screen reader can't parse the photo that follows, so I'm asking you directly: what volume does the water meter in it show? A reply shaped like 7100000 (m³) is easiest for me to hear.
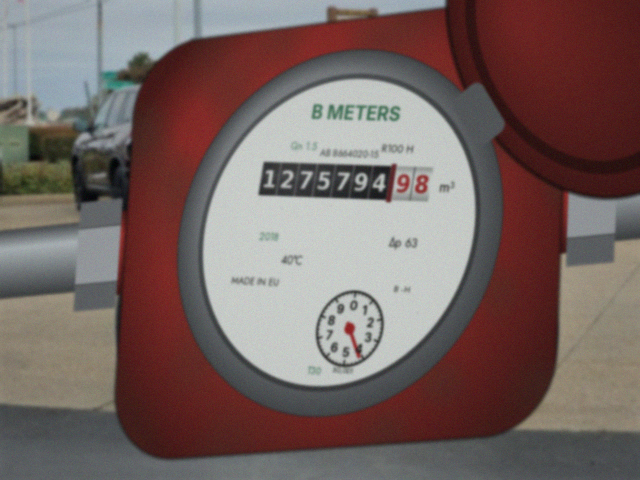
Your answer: 1275794.984 (m³)
